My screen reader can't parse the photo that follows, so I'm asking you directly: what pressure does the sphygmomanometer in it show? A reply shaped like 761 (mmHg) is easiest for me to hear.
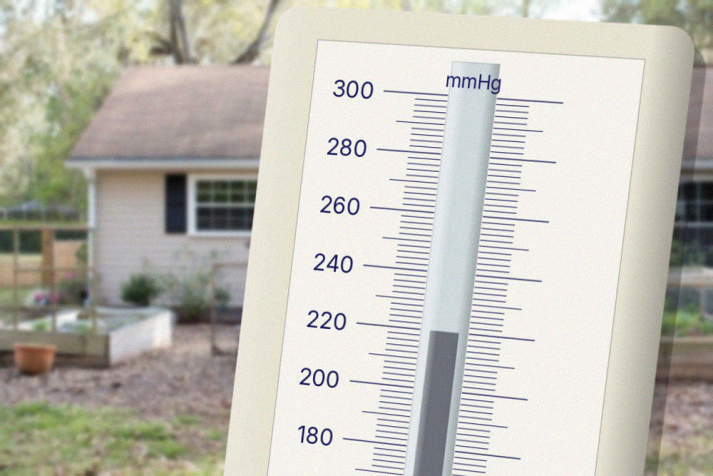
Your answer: 220 (mmHg)
